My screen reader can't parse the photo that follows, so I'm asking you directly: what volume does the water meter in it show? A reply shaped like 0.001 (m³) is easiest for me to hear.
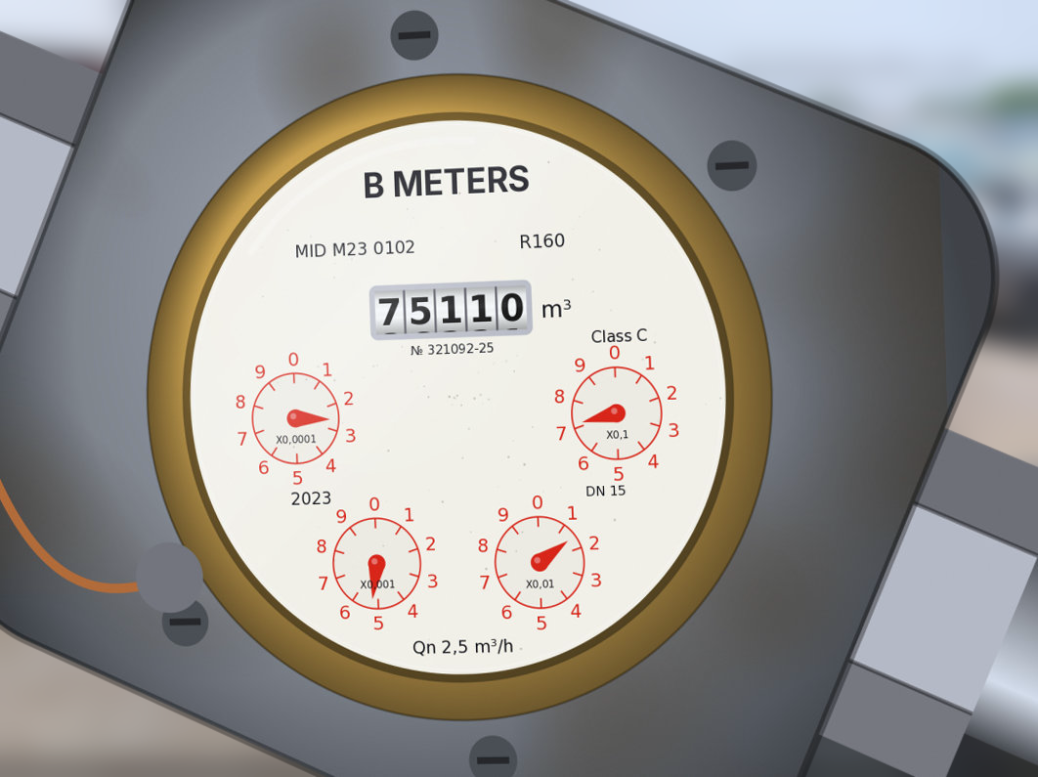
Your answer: 75110.7152 (m³)
